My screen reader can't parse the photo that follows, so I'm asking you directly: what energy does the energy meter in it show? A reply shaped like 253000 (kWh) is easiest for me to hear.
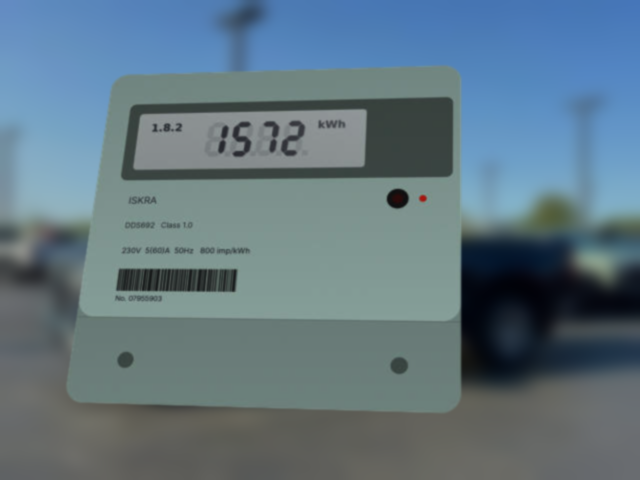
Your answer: 1572 (kWh)
